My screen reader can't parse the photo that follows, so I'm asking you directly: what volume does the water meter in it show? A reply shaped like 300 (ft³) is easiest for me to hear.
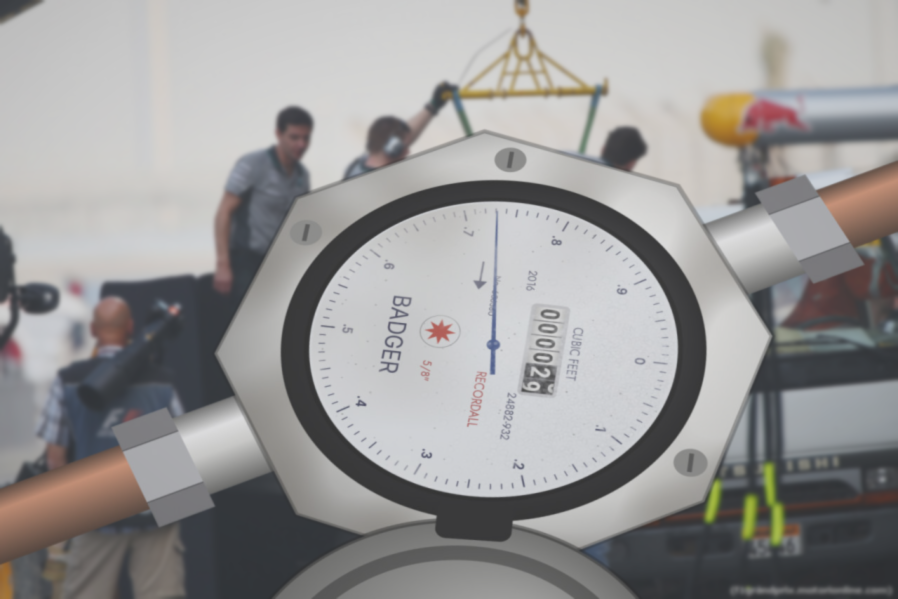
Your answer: 28.73 (ft³)
